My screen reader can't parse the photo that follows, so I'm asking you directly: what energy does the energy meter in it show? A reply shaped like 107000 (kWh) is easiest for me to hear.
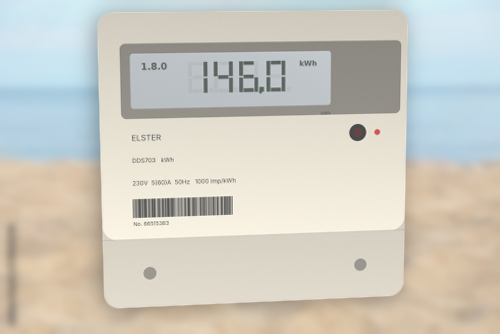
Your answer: 146.0 (kWh)
